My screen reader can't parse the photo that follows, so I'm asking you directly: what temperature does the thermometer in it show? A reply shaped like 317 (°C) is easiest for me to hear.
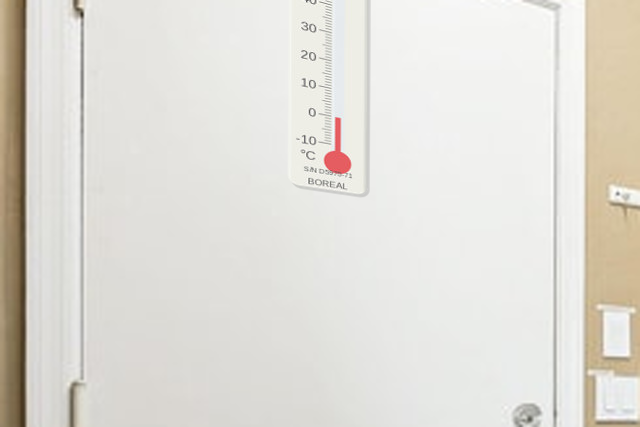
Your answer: 0 (°C)
